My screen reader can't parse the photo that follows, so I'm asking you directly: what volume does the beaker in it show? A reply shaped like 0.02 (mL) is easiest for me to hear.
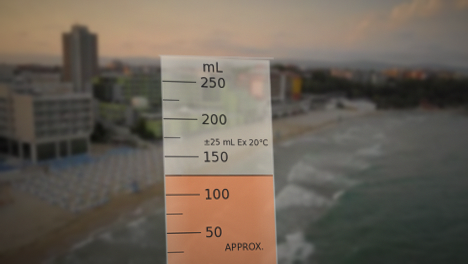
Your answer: 125 (mL)
